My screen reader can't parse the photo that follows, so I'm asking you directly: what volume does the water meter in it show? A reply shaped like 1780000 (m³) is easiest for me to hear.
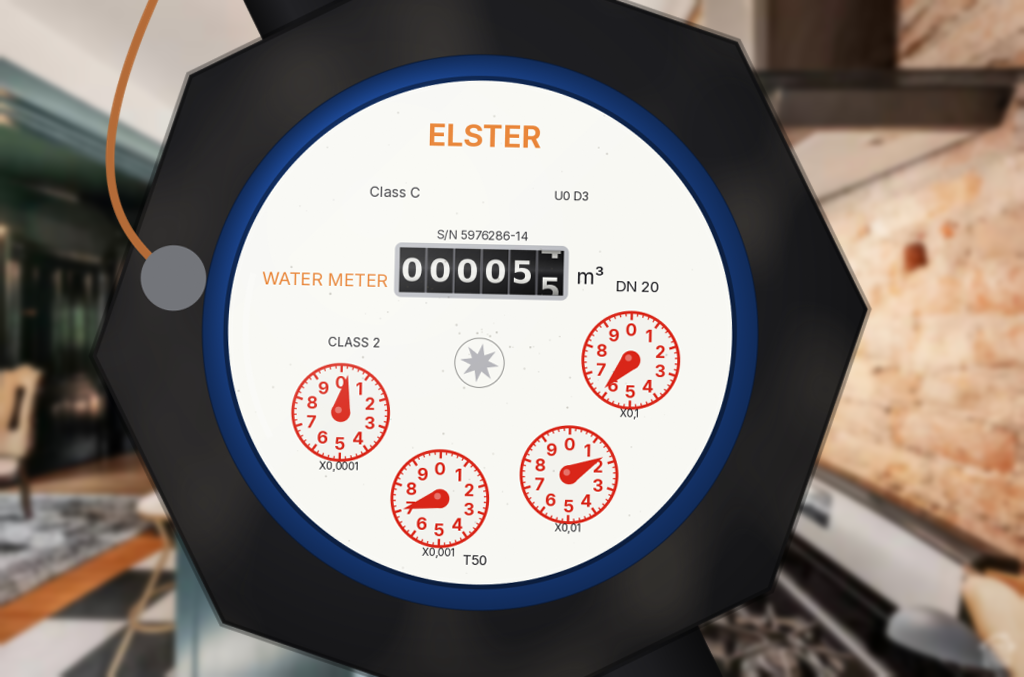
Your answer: 54.6170 (m³)
